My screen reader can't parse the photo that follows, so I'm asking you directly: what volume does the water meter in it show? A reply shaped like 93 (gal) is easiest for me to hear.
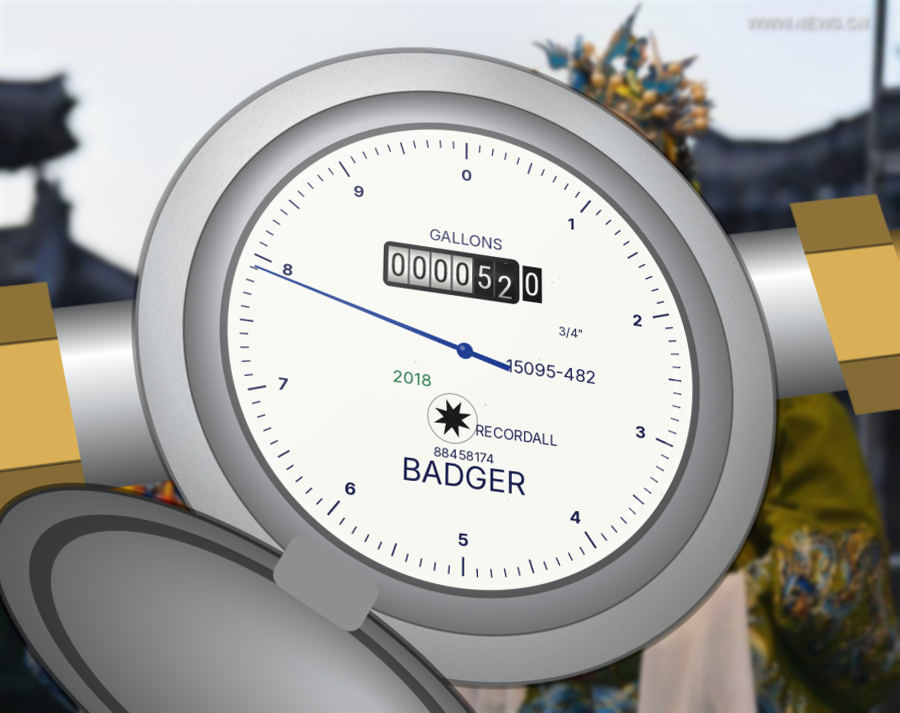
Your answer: 517.9 (gal)
